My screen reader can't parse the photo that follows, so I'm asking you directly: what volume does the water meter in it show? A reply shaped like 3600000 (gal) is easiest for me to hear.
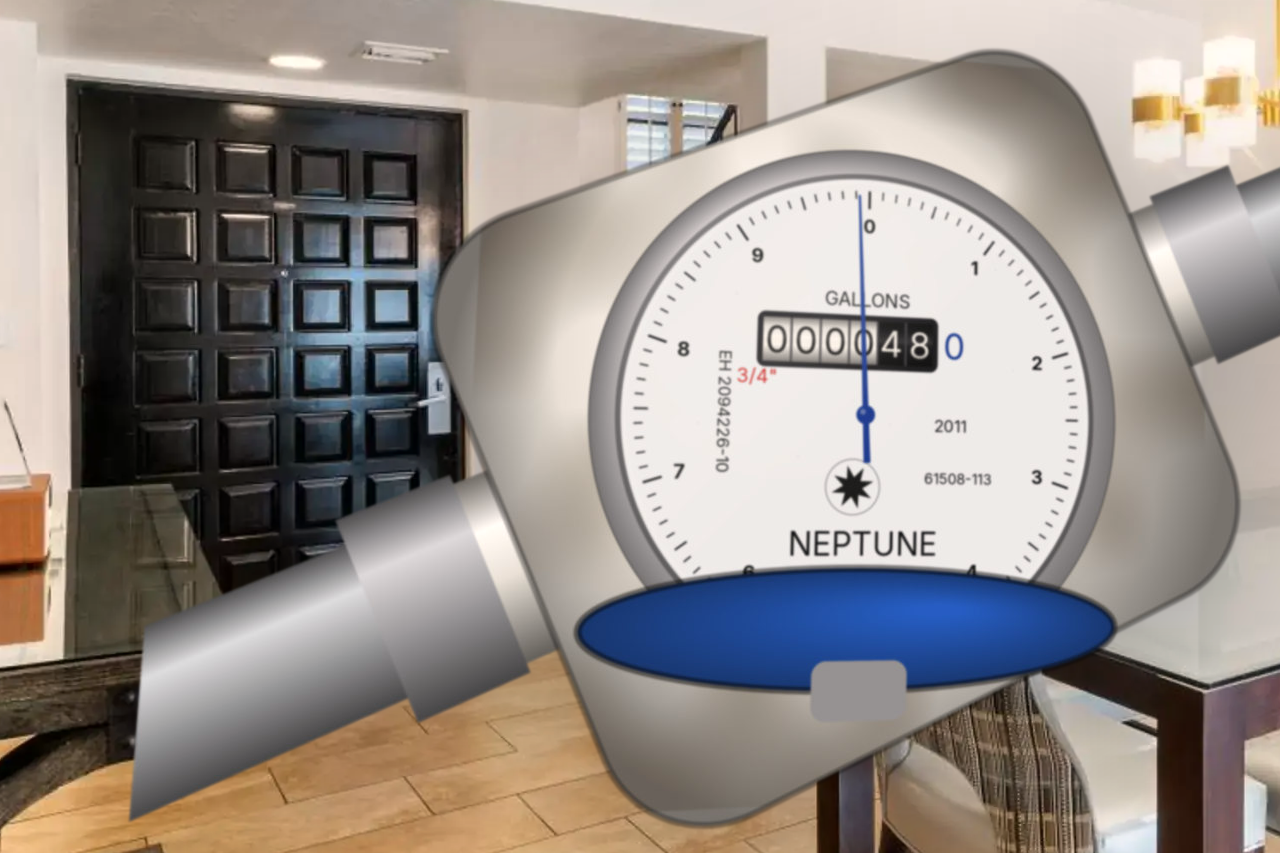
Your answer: 479.9 (gal)
